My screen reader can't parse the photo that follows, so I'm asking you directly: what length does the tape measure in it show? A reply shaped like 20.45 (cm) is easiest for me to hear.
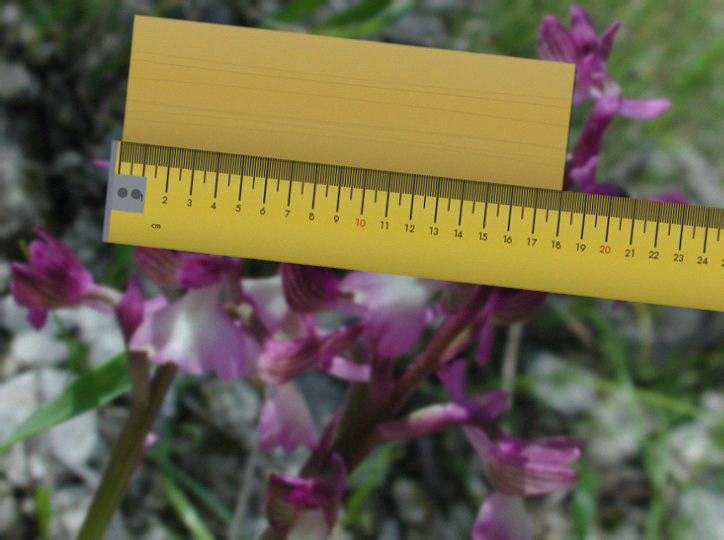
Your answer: 18 (cm)
